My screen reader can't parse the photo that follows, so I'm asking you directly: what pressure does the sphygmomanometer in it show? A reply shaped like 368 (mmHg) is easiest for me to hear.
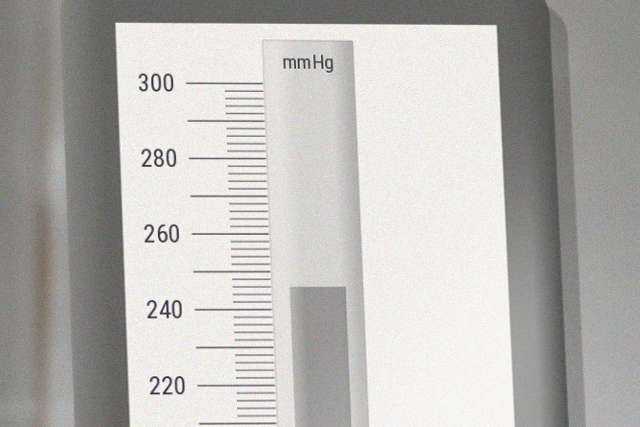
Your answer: 246 (mmHg)
